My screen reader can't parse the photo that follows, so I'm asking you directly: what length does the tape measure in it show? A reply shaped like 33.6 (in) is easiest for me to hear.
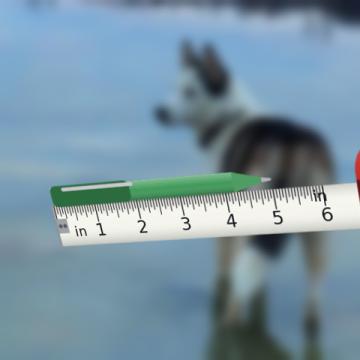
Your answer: 5 (in)
